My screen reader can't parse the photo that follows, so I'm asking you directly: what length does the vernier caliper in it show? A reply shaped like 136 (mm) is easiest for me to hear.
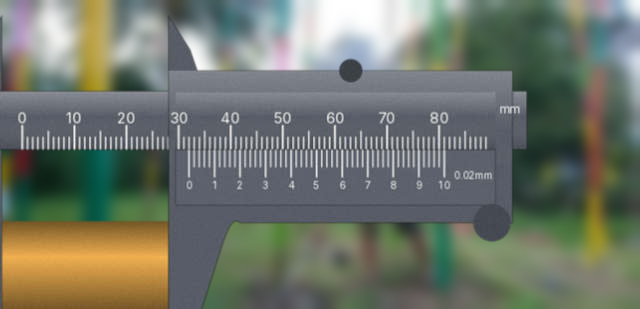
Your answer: 32.0 (mm)
